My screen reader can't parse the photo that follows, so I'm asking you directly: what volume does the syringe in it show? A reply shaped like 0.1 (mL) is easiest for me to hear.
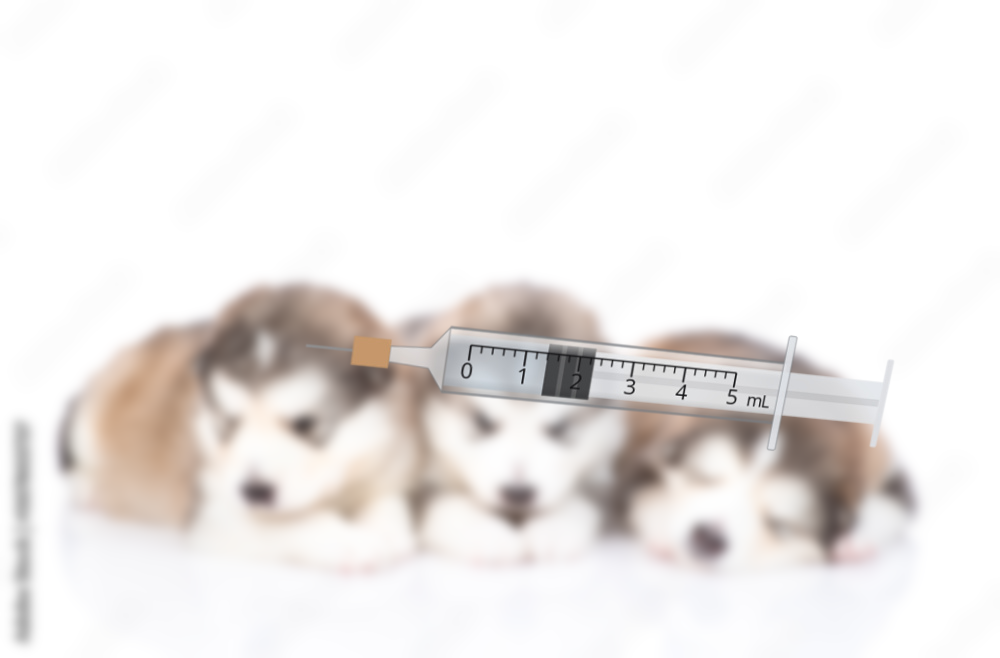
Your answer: 1.4 (mL)
